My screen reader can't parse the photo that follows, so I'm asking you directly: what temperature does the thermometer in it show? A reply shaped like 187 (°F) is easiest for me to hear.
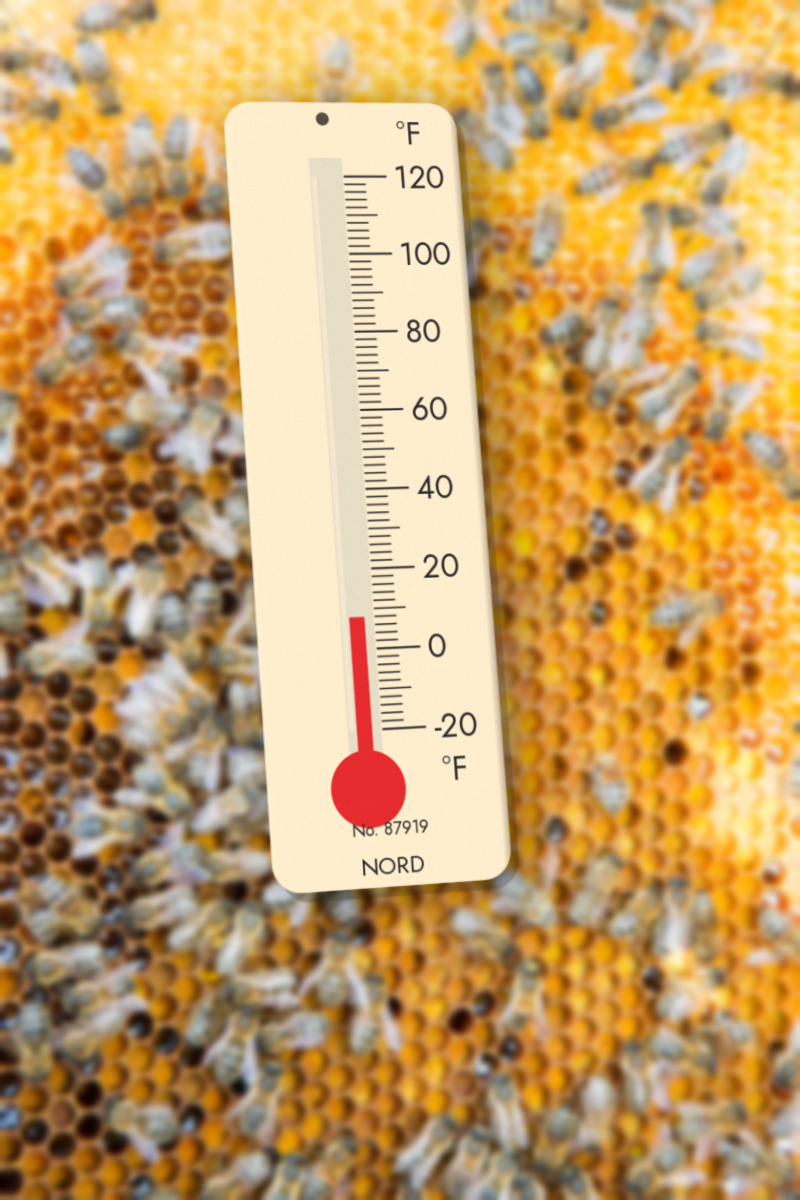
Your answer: 8 (°F)
